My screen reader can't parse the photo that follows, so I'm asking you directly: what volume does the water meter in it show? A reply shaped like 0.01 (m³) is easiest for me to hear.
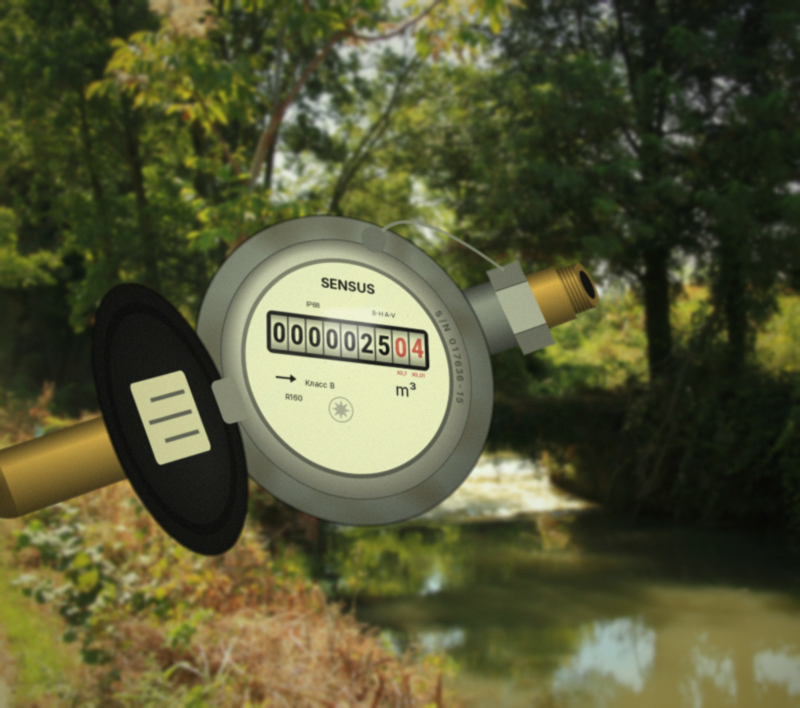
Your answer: 25.04 (m³)
